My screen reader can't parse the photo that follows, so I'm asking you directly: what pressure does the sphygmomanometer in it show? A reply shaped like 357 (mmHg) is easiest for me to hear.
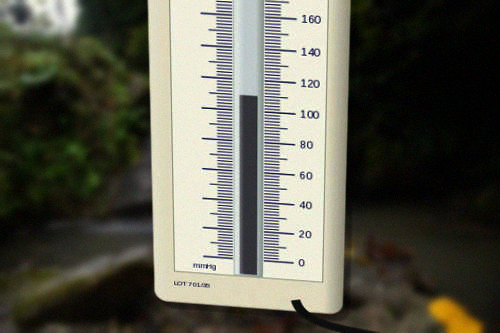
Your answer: 110 (mmHg)
